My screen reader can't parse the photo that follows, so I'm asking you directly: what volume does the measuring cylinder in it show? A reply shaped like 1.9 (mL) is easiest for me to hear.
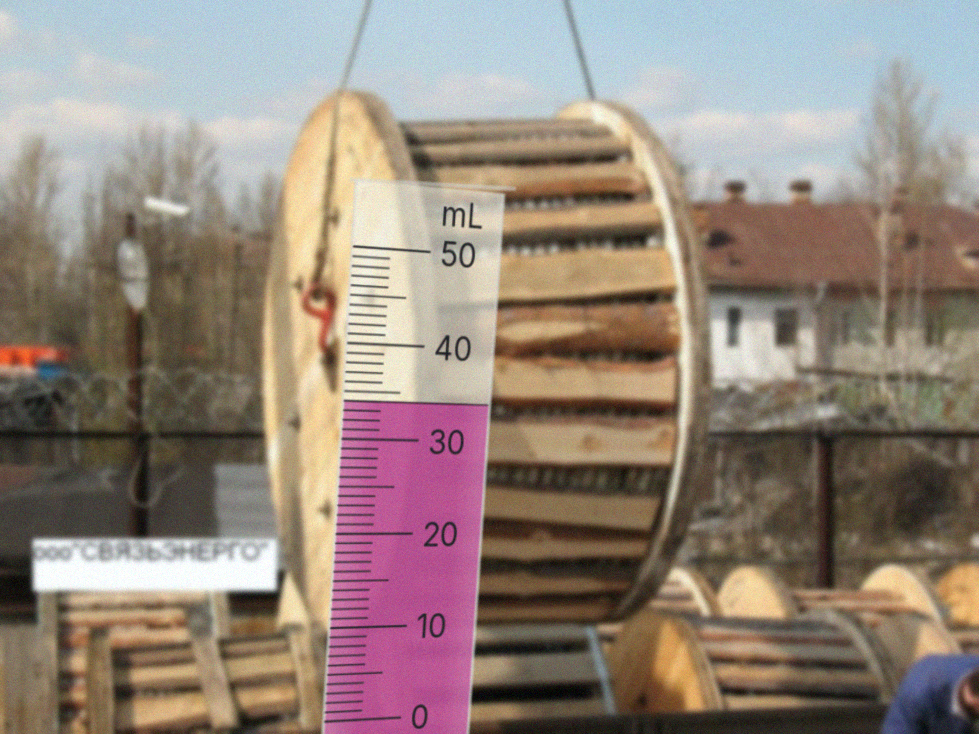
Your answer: 34 (mL)
